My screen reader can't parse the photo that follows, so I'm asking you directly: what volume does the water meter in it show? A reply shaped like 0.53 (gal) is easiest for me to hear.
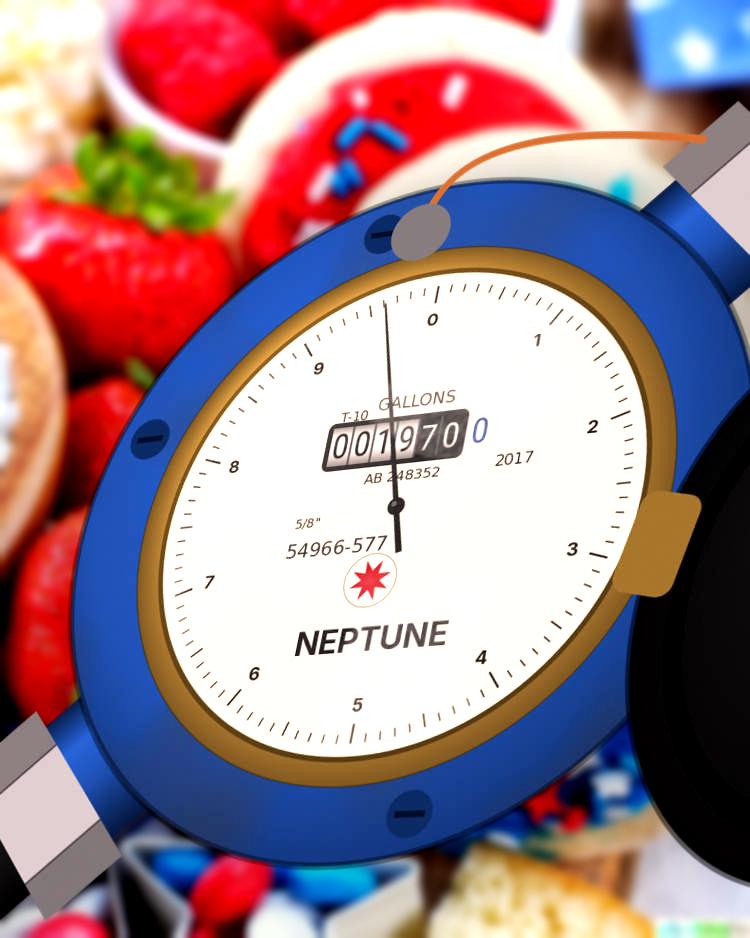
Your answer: 19699.6 (gal)
